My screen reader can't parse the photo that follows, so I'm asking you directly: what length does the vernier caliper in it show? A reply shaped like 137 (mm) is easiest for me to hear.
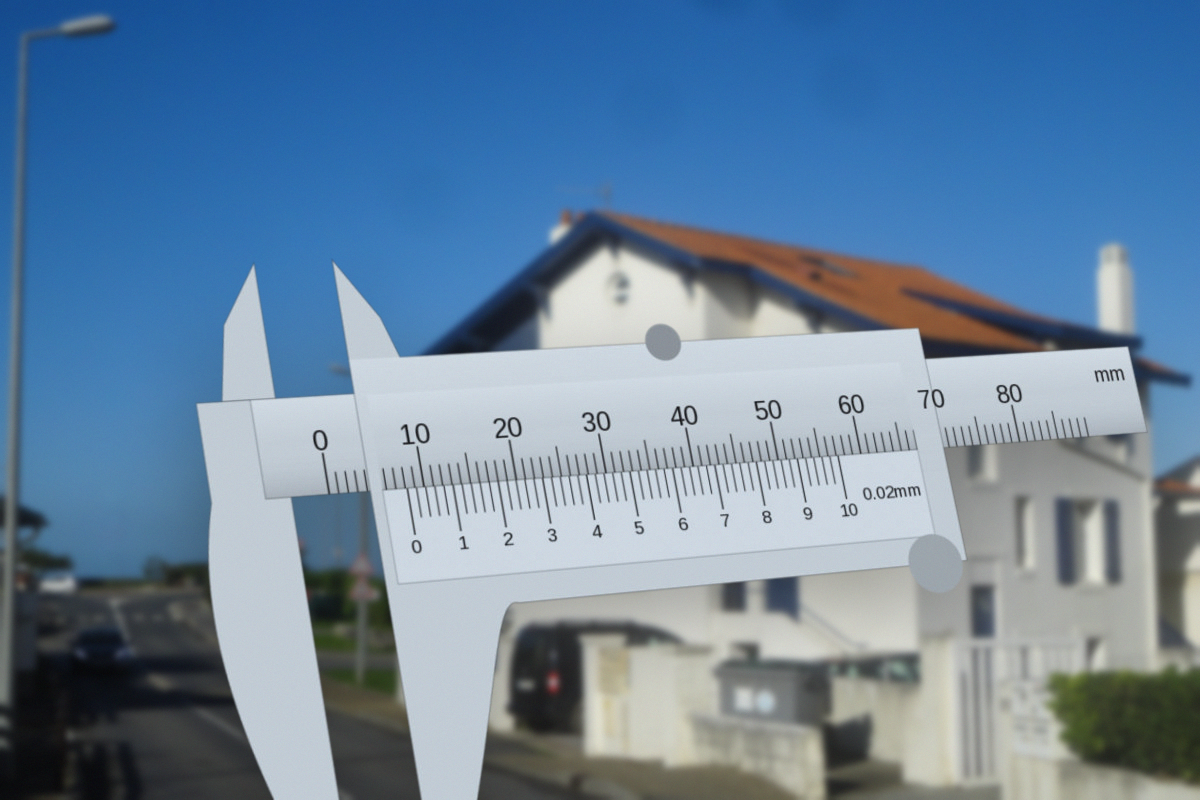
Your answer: 8.2 (mm)
